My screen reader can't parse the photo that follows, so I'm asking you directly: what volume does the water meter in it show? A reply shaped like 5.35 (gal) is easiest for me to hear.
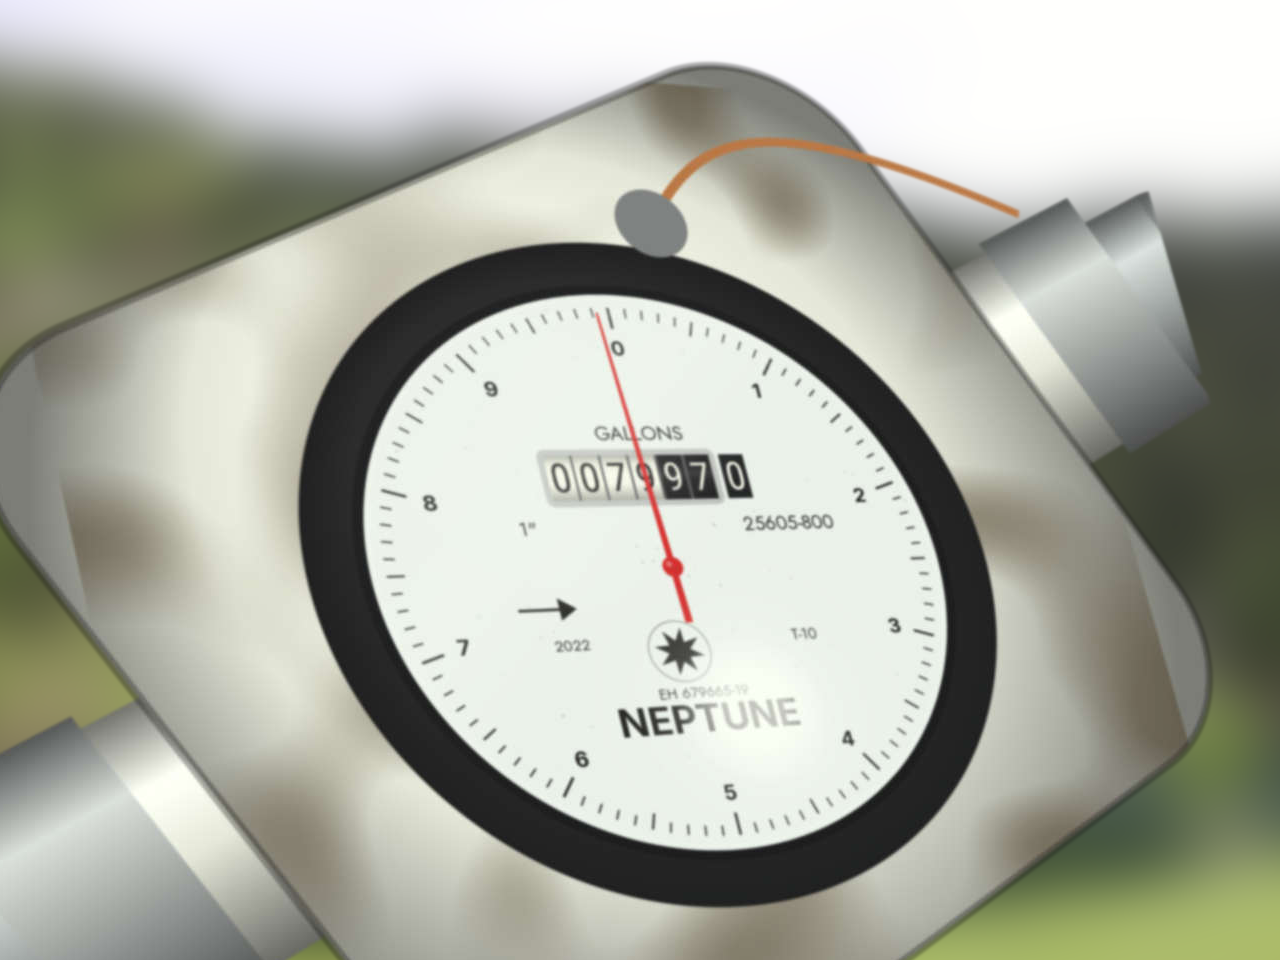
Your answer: 79969.9 (gal)
